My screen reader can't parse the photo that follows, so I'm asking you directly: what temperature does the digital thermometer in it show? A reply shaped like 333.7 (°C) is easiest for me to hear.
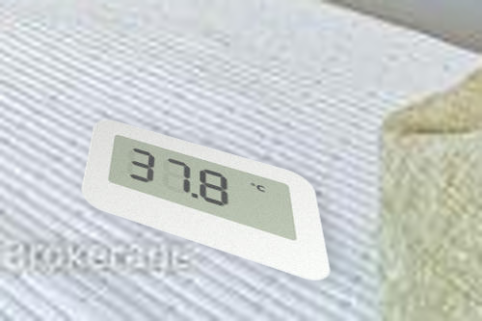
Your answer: 37.8 (°C)
